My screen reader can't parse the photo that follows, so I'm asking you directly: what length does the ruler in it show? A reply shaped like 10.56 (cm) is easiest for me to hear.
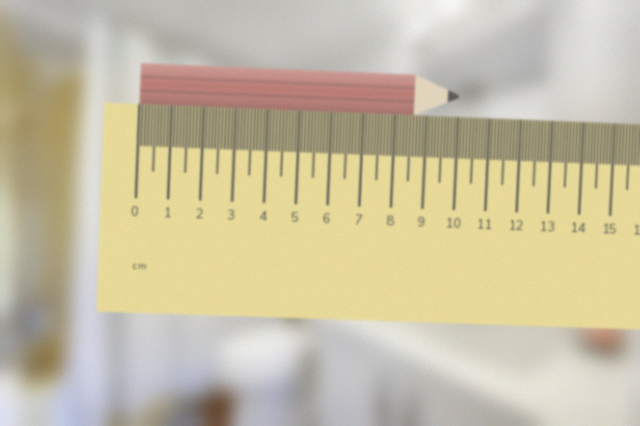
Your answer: 10 (cm)
